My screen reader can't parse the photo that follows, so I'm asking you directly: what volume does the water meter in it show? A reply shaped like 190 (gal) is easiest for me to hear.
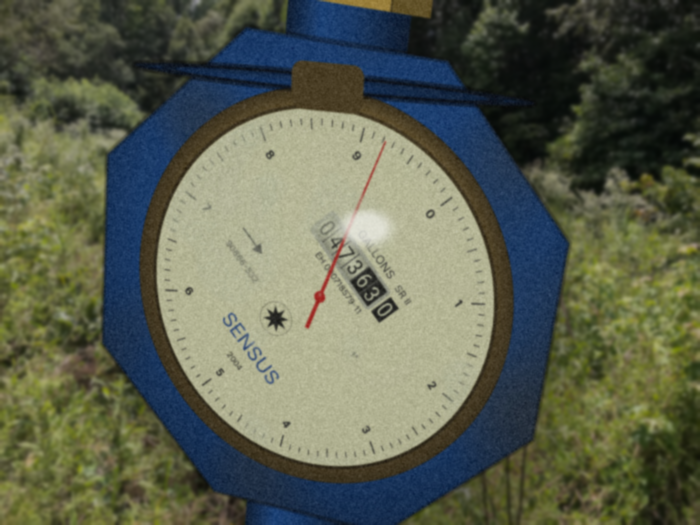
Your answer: 473629.2 (gal)
